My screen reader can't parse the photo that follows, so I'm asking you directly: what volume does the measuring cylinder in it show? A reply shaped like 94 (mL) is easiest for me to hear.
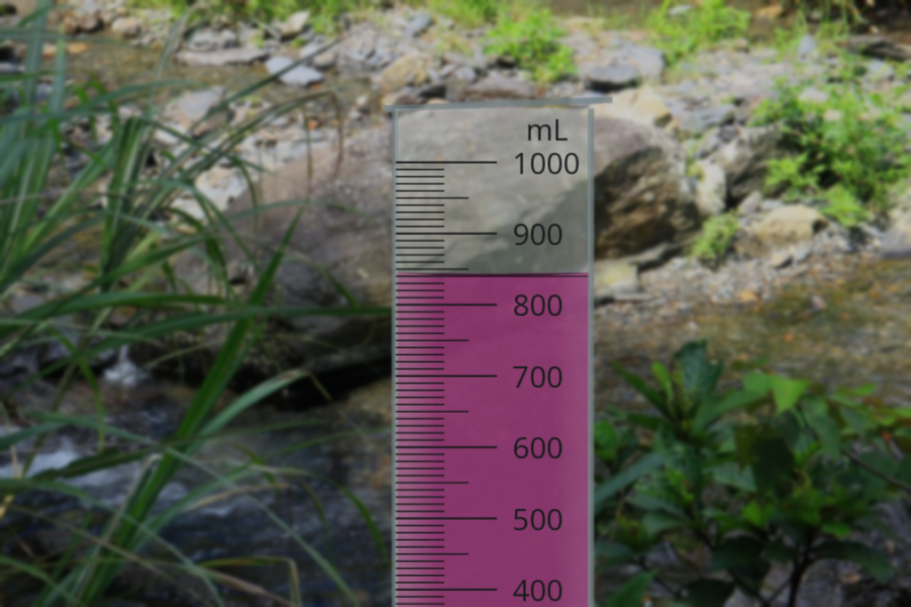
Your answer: 840 (mL)
